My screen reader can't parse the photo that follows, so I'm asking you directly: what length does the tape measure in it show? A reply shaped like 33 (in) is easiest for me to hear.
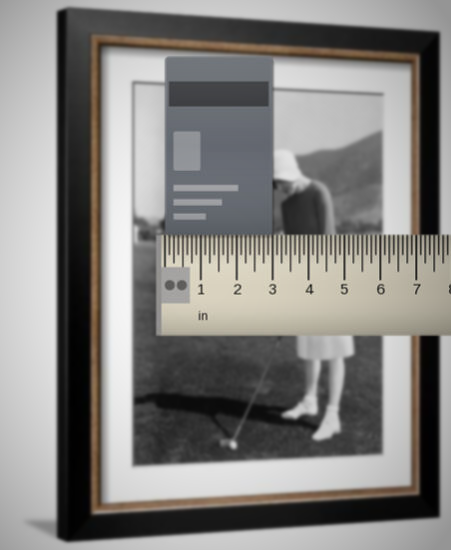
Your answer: 3 (in)
